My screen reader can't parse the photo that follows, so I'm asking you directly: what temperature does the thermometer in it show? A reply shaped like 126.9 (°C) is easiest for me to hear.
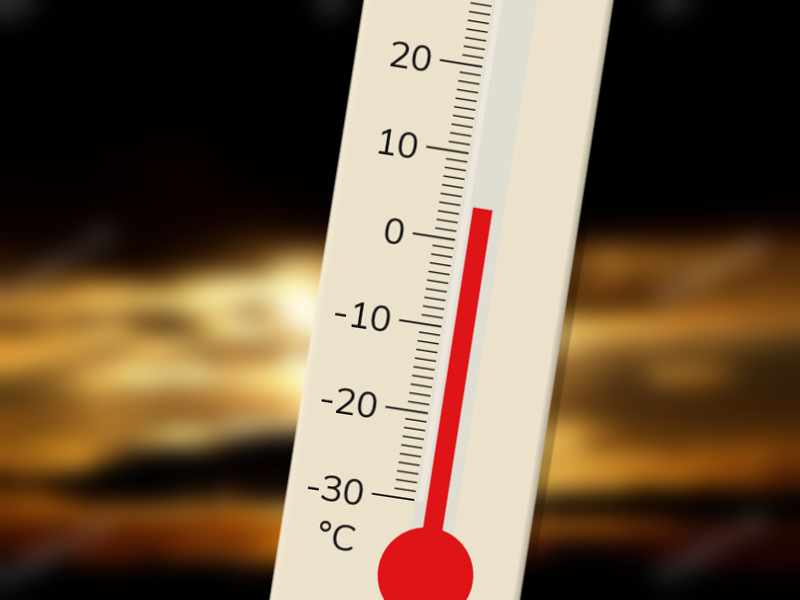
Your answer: 4 (°C)
